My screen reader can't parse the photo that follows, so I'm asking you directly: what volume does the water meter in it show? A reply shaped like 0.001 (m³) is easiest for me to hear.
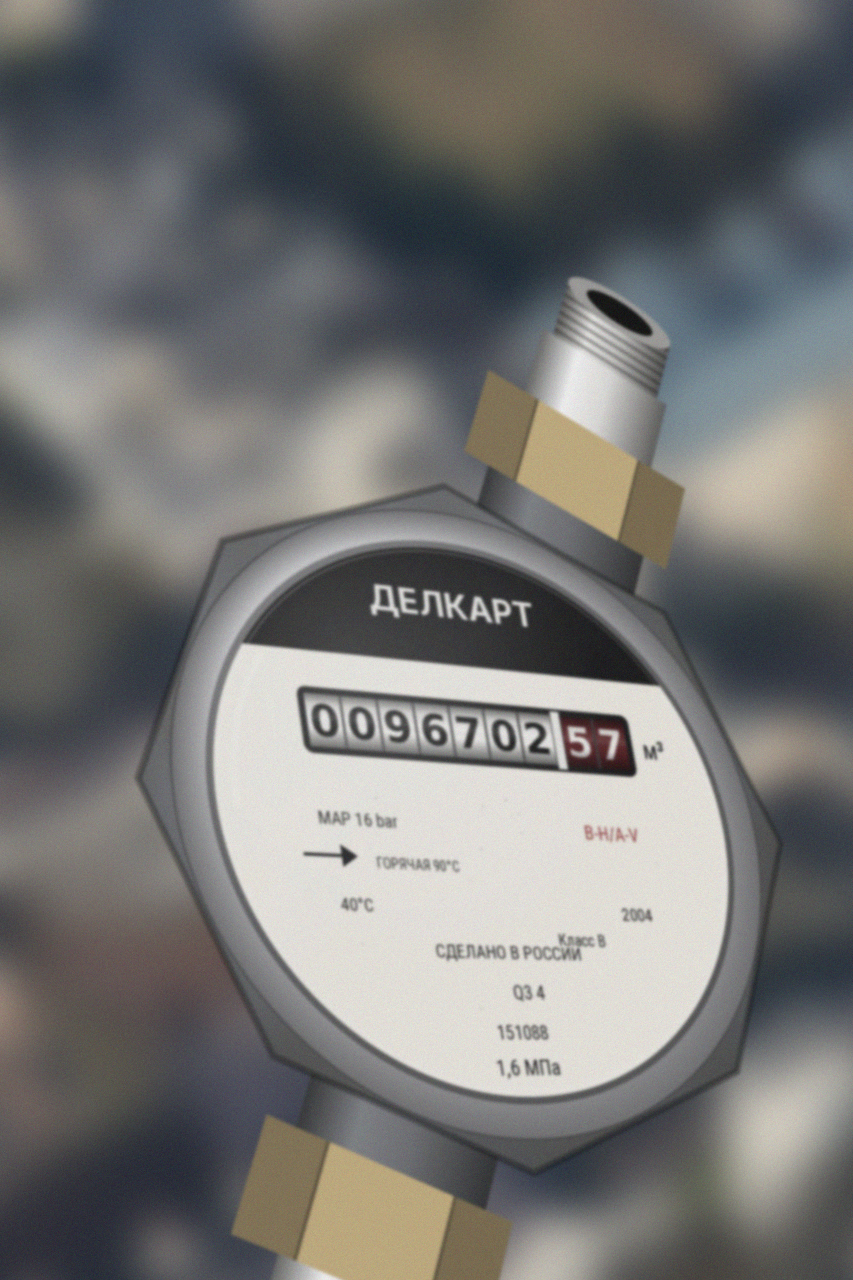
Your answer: 96702.57 (m³)
